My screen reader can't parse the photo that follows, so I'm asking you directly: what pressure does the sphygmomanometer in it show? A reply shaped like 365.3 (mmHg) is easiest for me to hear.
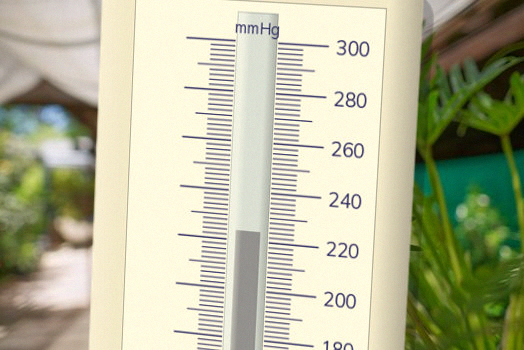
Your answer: 224 (mmHg)
